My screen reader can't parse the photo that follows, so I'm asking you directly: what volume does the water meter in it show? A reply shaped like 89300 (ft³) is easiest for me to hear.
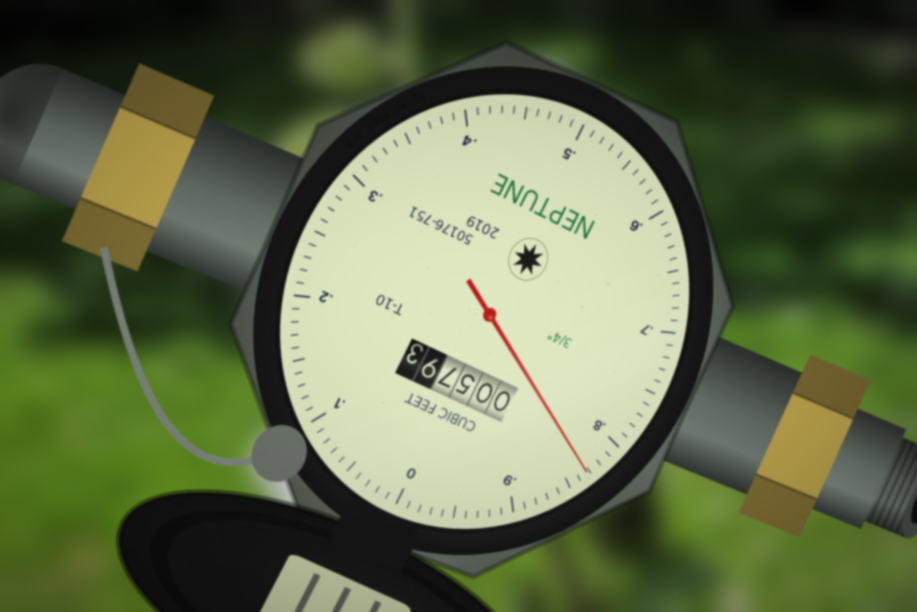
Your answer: 5792.83 (ft³)
